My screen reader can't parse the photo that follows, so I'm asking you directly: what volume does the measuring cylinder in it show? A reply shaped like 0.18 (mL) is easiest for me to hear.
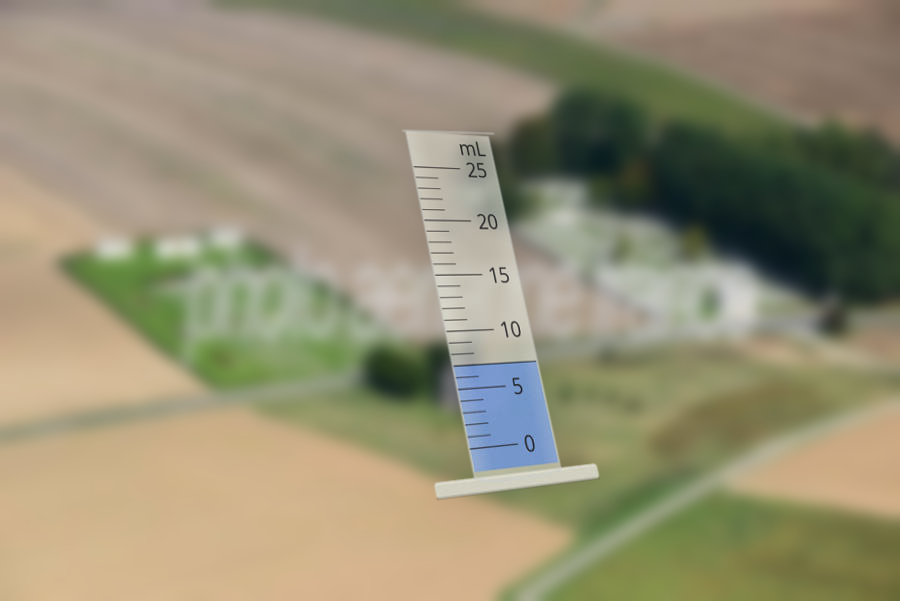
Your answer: 7 (mL)
